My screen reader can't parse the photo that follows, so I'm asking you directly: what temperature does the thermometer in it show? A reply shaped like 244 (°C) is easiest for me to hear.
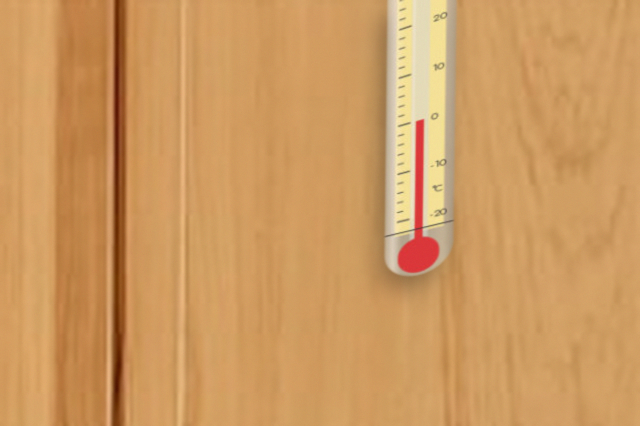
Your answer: 0 (°C)
